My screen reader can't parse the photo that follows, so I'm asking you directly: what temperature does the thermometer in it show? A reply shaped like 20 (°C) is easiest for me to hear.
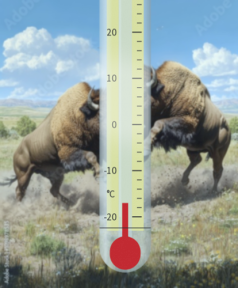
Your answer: -17 (°C)
